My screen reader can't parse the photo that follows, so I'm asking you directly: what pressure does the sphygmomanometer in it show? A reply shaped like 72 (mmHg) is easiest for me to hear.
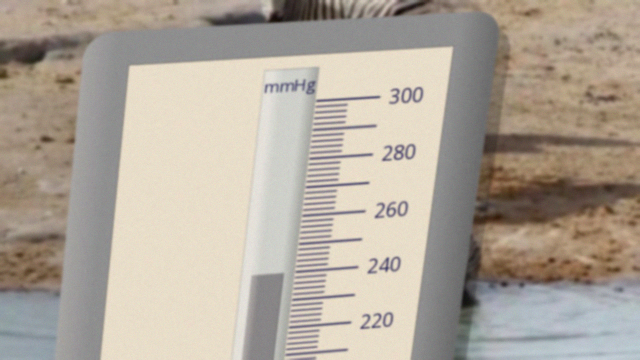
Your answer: 240 (mmHg)
